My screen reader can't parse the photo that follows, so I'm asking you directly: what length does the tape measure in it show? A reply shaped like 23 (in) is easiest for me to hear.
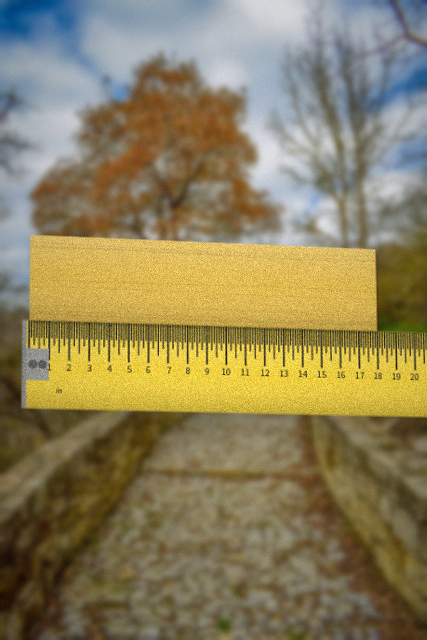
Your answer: 18 (in)
